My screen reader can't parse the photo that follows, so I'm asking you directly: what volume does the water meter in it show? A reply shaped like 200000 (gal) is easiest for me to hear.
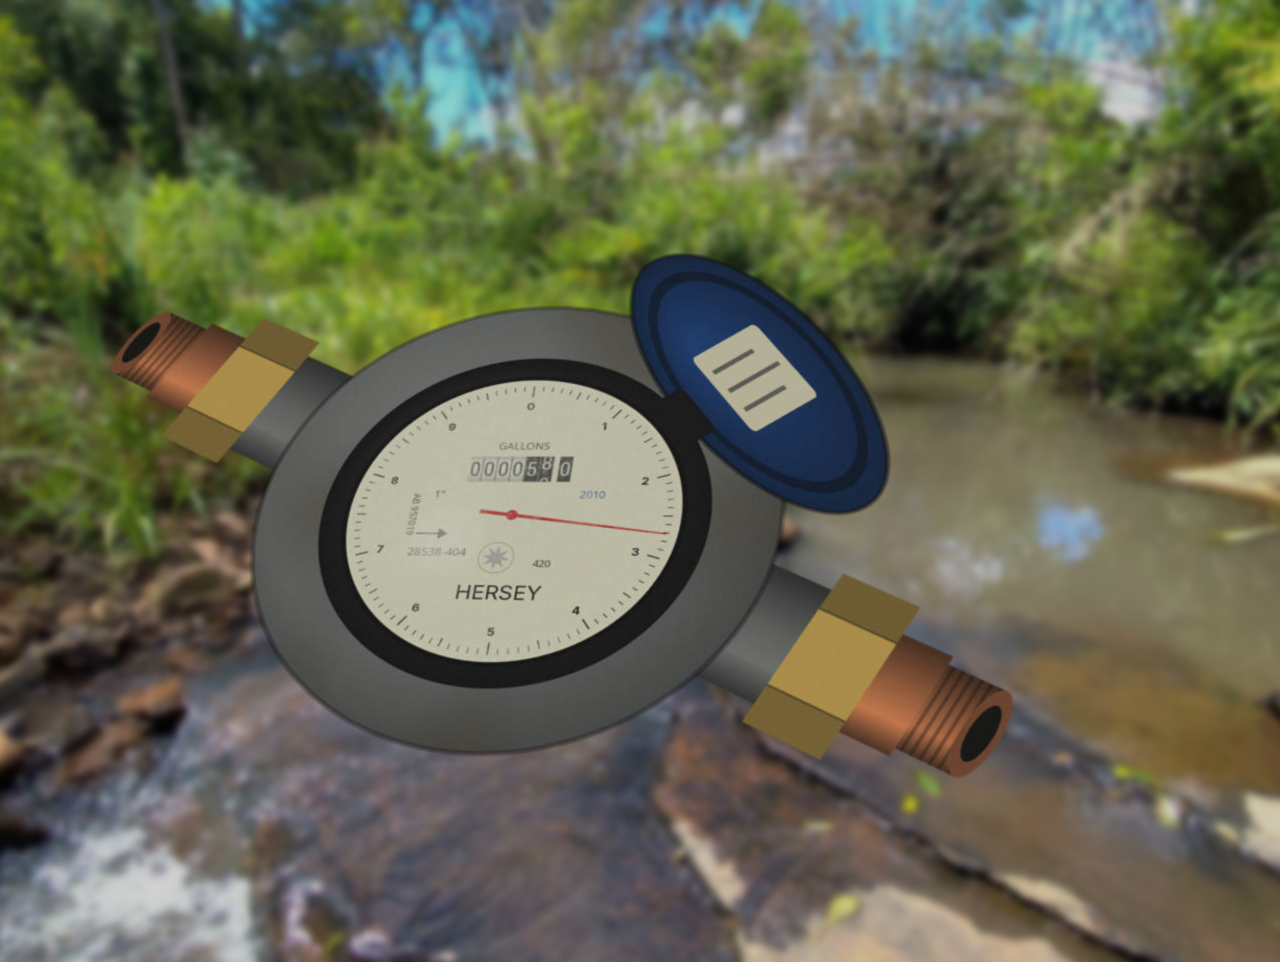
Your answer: 582.7 (gal)
